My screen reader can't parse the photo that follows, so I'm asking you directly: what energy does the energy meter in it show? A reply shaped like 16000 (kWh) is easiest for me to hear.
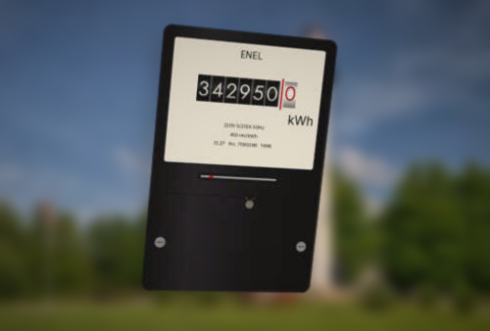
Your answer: 342950.0 (kWh)
